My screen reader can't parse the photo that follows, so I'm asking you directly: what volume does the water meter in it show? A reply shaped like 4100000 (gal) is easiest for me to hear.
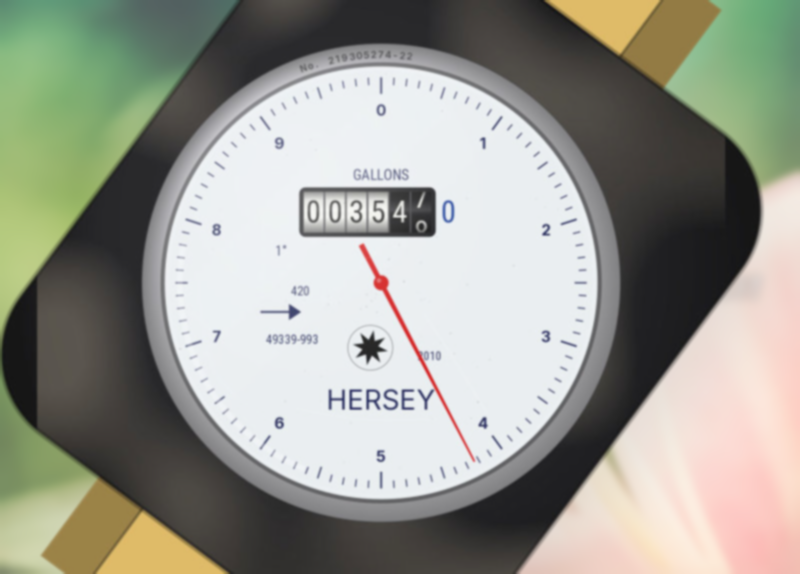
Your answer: 35474.2 (gal)
